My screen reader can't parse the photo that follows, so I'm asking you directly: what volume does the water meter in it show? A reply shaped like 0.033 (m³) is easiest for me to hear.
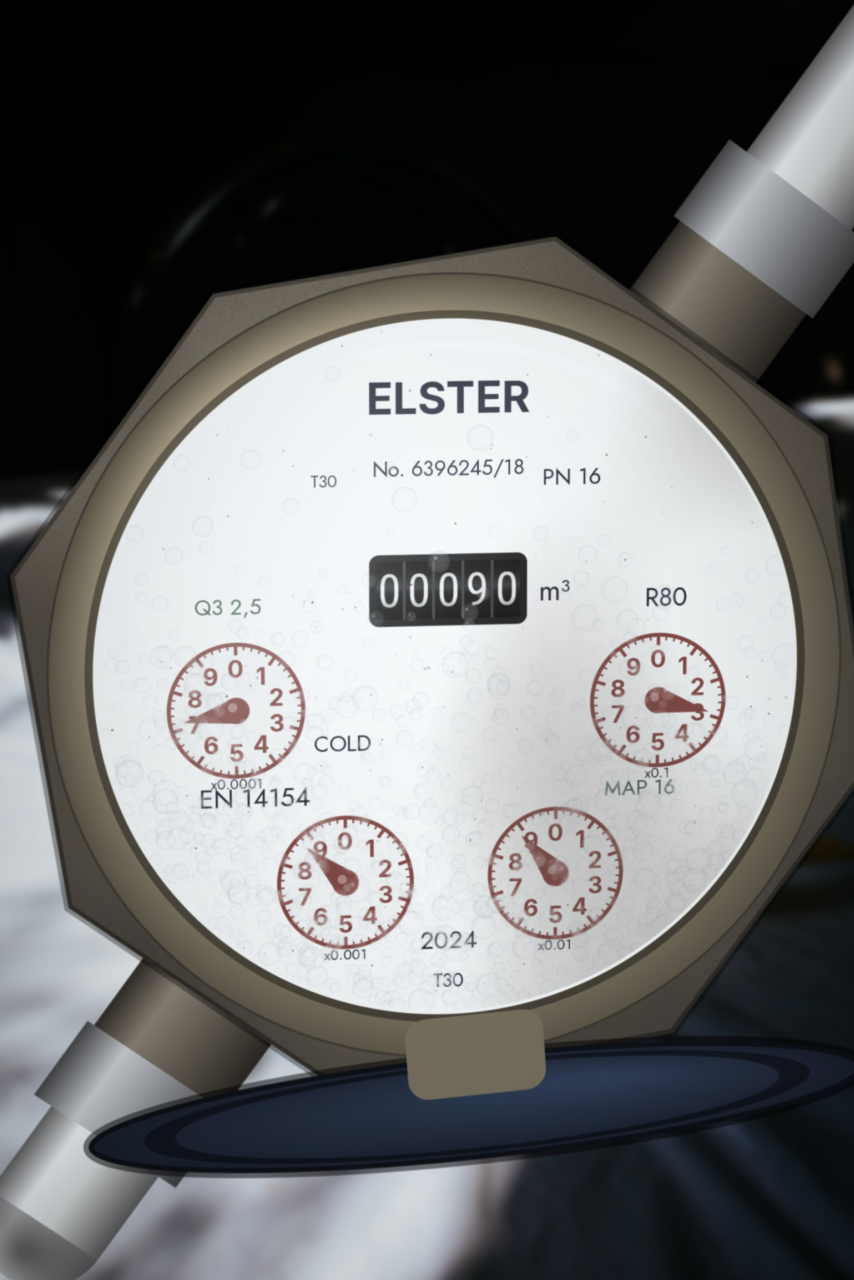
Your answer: 90.2887 (m³)
